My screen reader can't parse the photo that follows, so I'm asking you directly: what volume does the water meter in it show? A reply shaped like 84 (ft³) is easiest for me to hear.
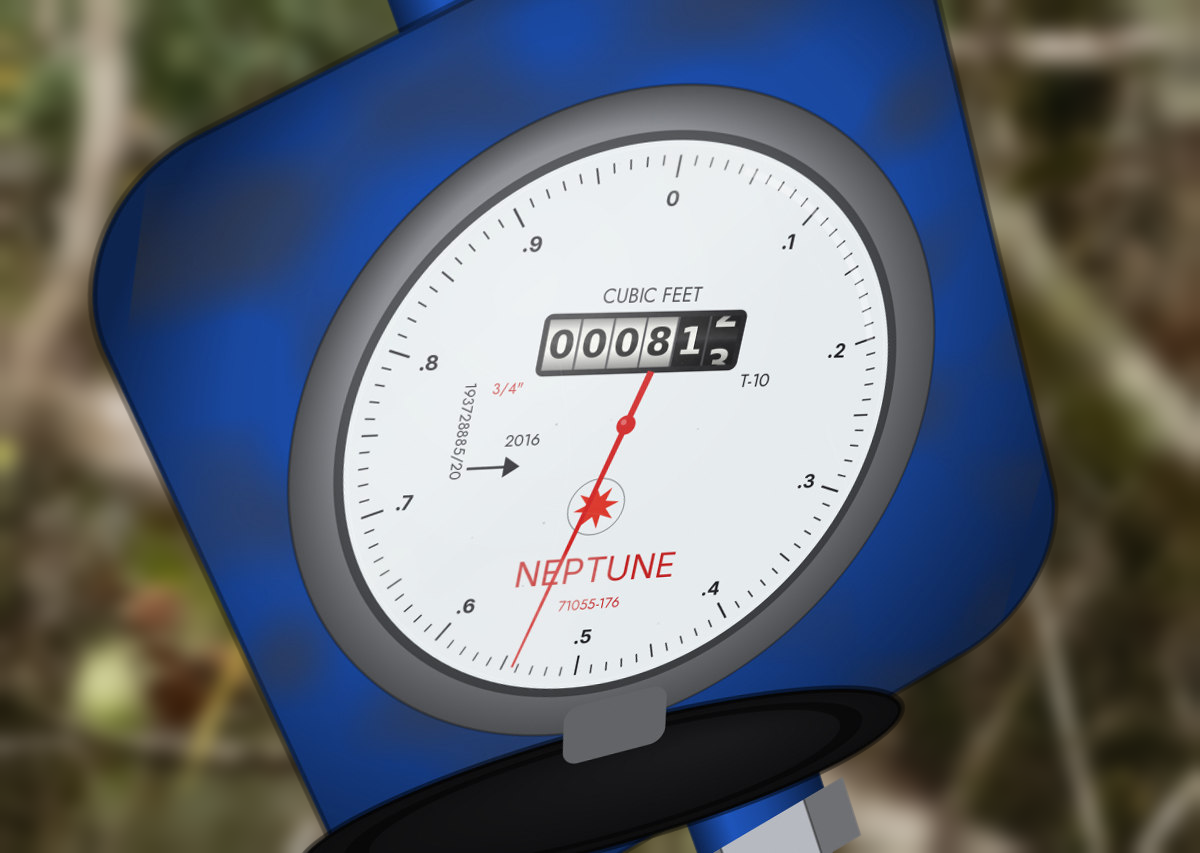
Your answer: 812.54 (ft³)
